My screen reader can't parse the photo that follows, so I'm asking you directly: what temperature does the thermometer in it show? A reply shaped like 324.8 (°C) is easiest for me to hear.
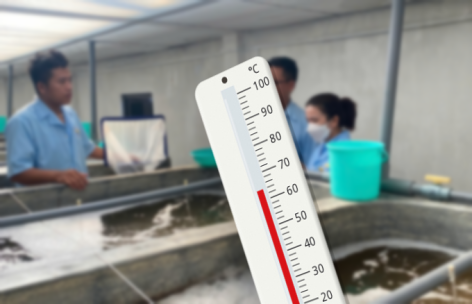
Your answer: 64 (°C)
